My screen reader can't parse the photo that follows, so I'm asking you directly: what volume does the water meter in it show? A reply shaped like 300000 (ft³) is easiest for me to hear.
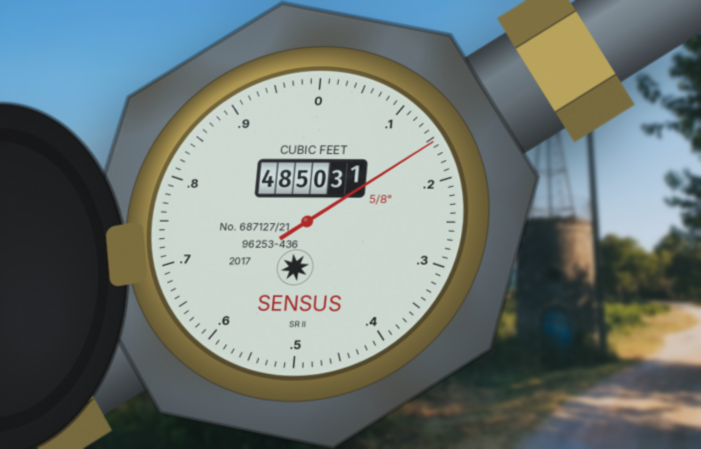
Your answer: 485031.15 (ft³)
